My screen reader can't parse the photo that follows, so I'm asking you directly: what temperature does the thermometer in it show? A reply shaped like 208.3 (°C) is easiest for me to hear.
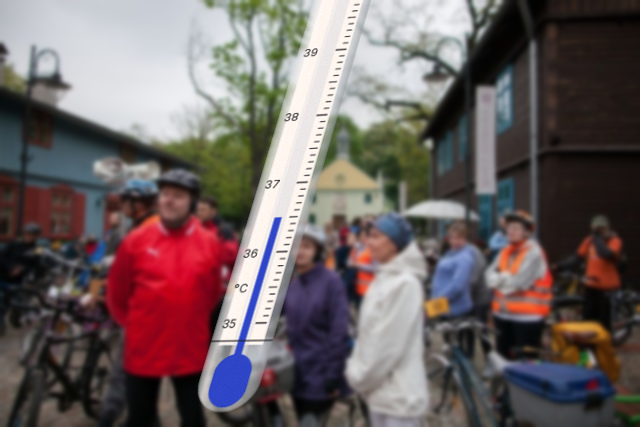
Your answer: 36.5 (°C)
